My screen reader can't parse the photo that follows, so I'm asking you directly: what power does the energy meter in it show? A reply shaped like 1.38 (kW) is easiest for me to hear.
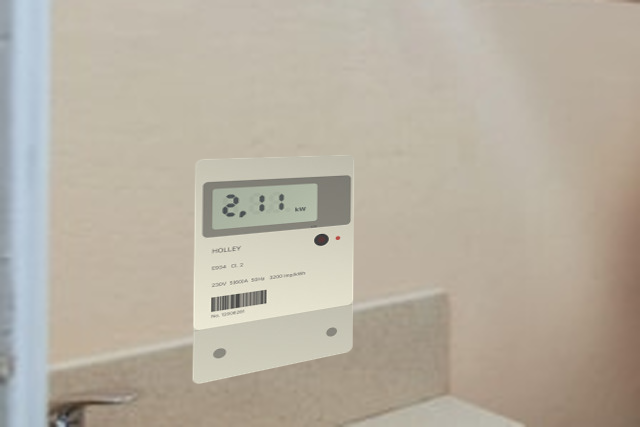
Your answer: 2.11 (kW)
